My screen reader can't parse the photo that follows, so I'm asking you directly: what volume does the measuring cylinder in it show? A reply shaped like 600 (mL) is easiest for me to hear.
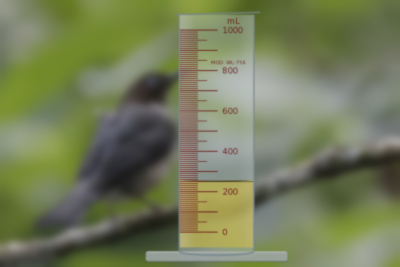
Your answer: 250 (mL)
